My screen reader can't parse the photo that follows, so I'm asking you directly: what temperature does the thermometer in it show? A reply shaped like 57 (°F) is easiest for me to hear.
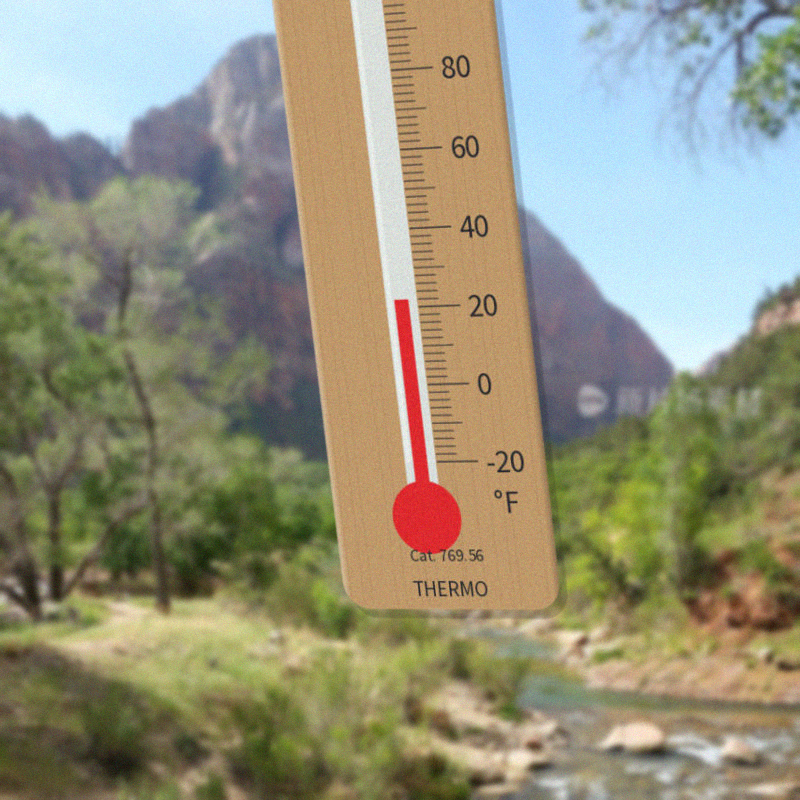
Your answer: 22 (°F)
